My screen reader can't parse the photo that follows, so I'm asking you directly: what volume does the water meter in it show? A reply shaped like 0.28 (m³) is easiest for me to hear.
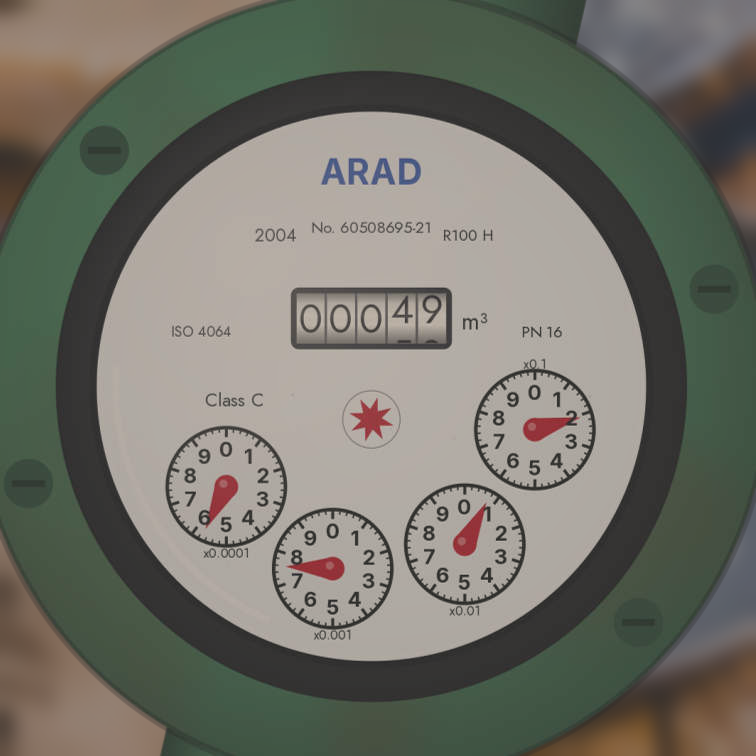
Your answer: 49.2075 (m³)
